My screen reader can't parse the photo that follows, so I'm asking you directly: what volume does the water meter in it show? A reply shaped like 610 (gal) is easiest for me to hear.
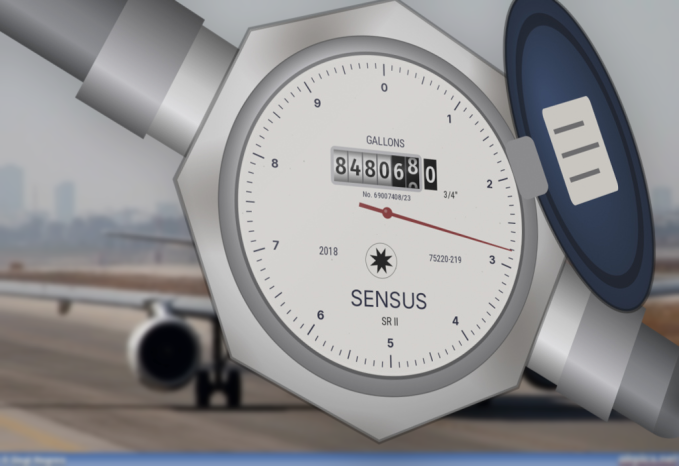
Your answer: 8480682.8 (gal)
